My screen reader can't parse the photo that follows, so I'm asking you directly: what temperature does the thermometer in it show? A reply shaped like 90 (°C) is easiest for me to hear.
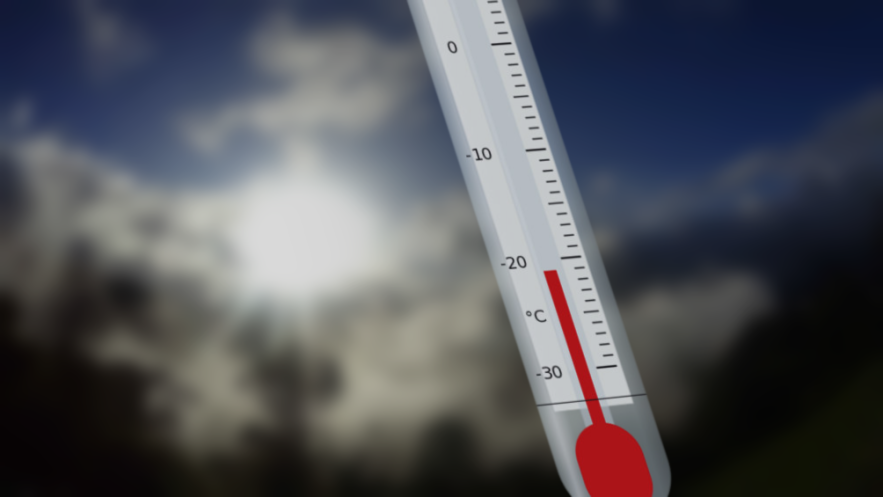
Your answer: -21 (°C)
